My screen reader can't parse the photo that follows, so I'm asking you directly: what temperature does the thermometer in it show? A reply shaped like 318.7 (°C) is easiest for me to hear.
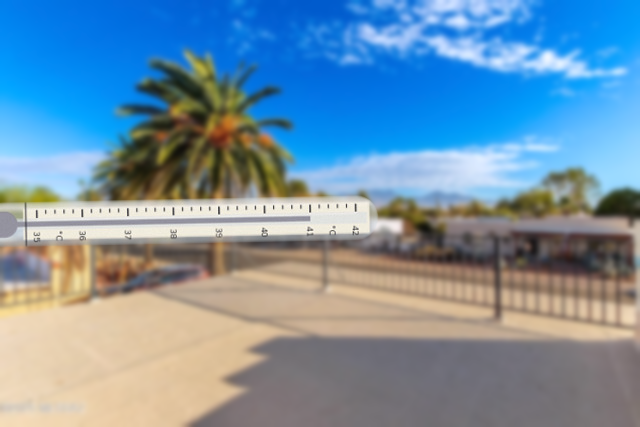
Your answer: 41 (°C)
